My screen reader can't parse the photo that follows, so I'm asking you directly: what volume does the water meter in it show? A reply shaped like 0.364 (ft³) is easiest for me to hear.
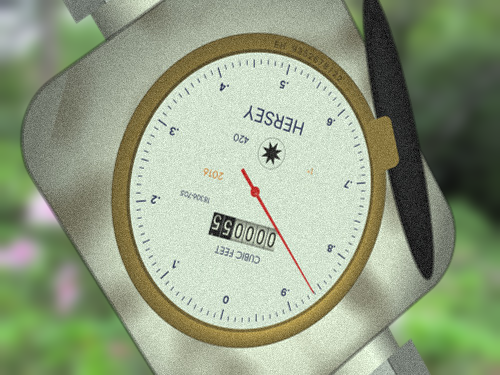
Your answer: 54.86 (ft³)
